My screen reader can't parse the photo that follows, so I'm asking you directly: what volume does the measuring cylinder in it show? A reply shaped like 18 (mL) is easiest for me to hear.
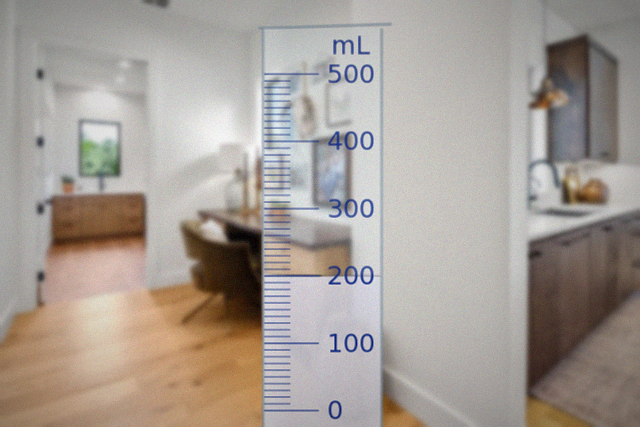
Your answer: 200 (mL)
